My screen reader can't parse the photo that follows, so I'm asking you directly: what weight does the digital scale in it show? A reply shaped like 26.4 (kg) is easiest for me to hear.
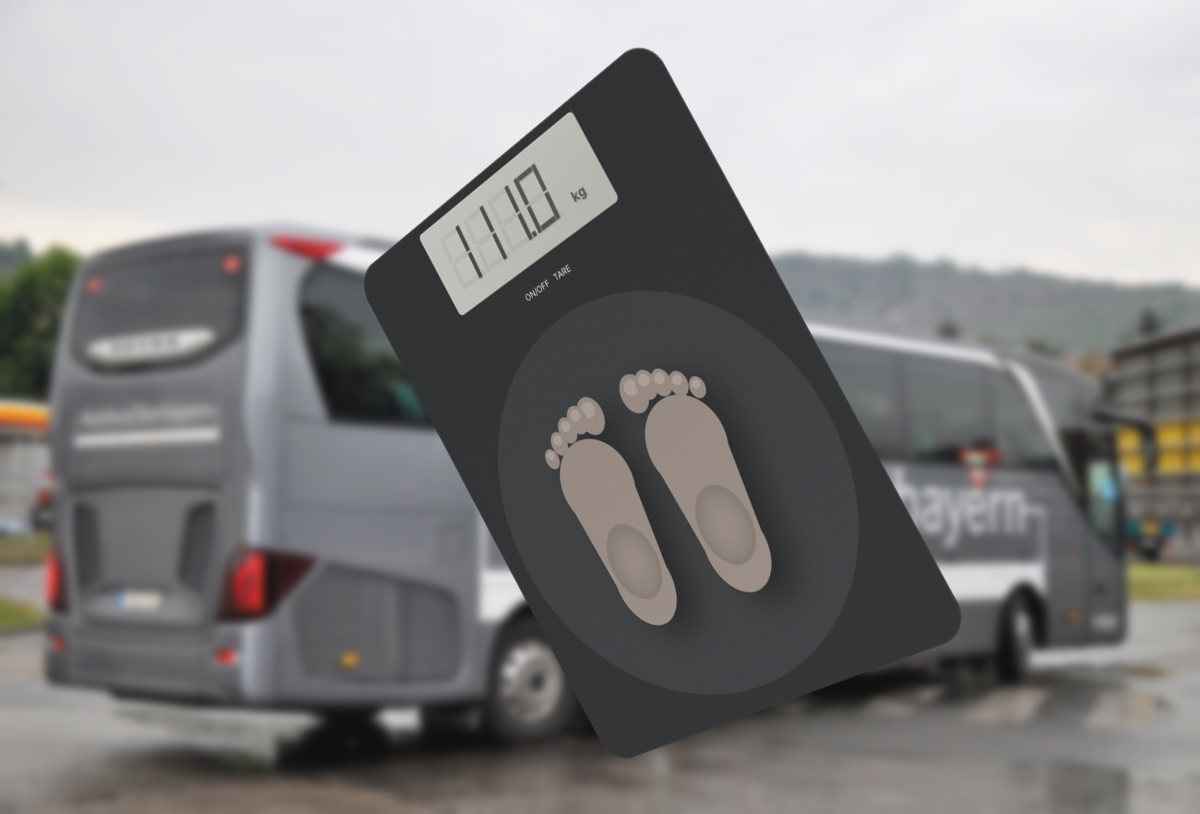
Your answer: 111.0 (kg)
